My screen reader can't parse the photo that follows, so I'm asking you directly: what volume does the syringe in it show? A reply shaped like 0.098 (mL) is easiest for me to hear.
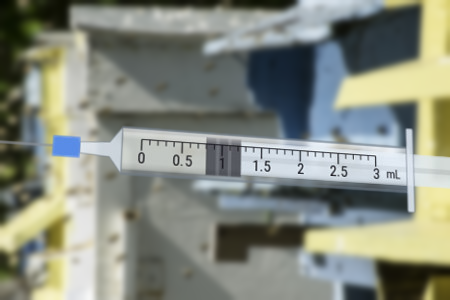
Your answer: 0.8 (mL)
